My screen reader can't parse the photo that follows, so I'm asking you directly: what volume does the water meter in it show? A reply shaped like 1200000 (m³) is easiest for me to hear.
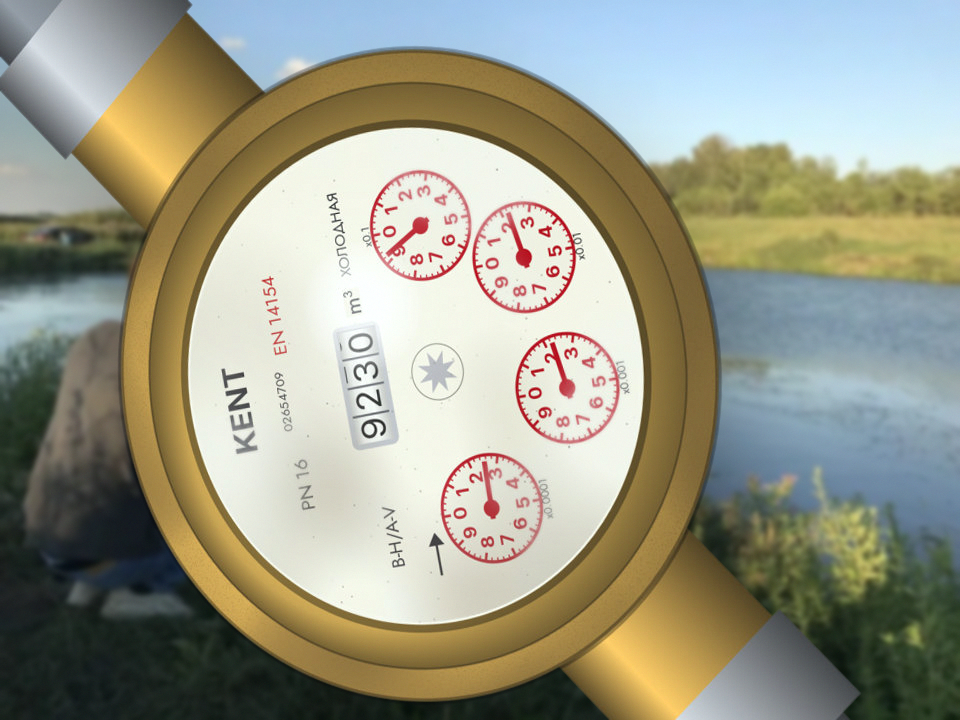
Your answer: 9229.9222 (m³)
